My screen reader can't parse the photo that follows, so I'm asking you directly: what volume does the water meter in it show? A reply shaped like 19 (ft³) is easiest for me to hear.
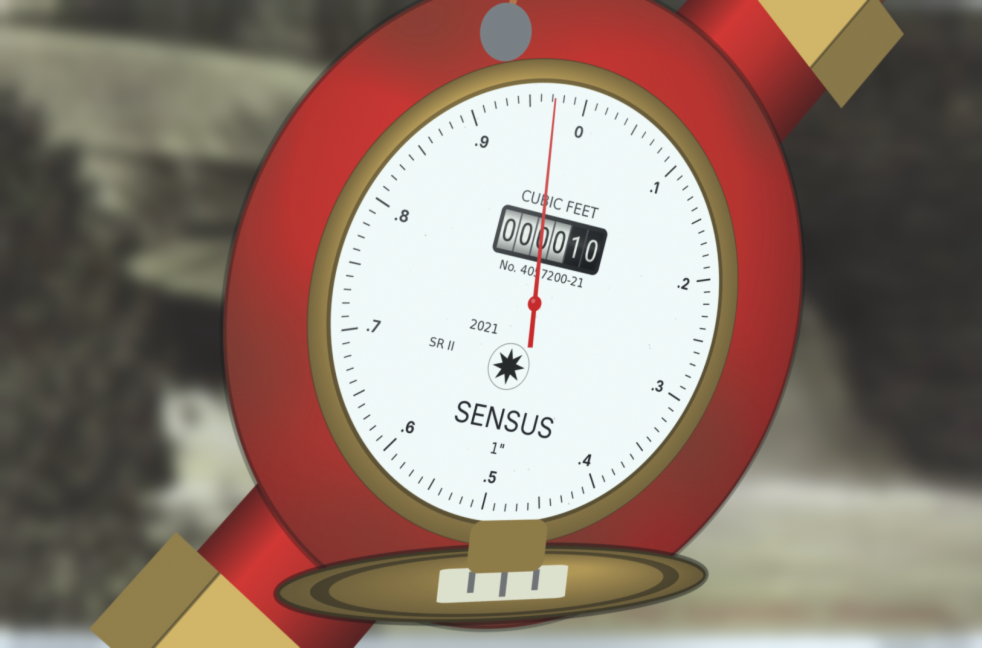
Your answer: 9.97 (ft³)
